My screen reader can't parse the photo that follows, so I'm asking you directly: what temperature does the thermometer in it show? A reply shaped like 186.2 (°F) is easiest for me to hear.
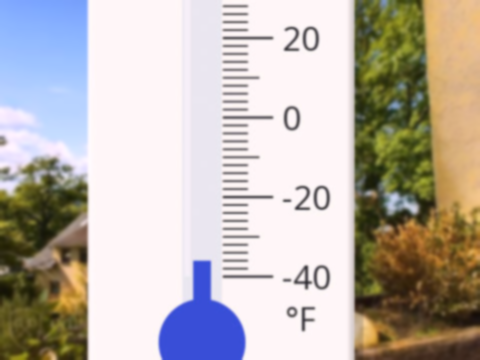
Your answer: -36 (°F)
